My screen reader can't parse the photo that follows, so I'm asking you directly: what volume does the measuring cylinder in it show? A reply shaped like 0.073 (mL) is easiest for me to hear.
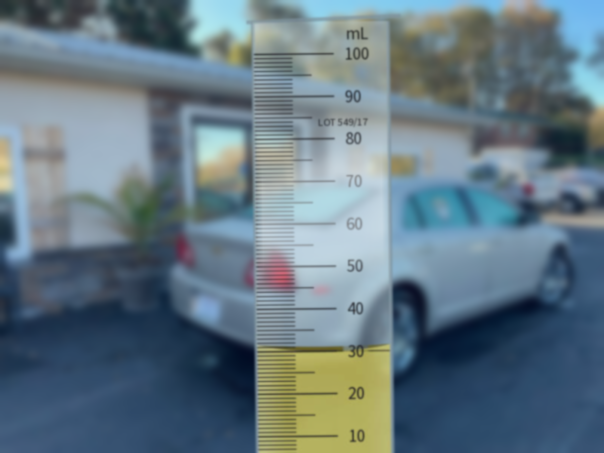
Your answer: 30 (mL)
